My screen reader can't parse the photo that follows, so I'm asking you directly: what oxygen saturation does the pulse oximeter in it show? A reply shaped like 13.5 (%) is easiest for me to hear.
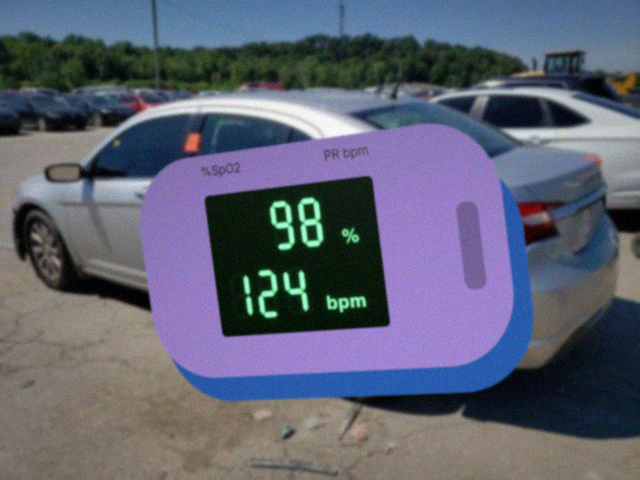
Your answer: 98 (%)
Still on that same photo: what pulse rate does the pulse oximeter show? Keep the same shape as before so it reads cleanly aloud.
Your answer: 124 (bpm)
